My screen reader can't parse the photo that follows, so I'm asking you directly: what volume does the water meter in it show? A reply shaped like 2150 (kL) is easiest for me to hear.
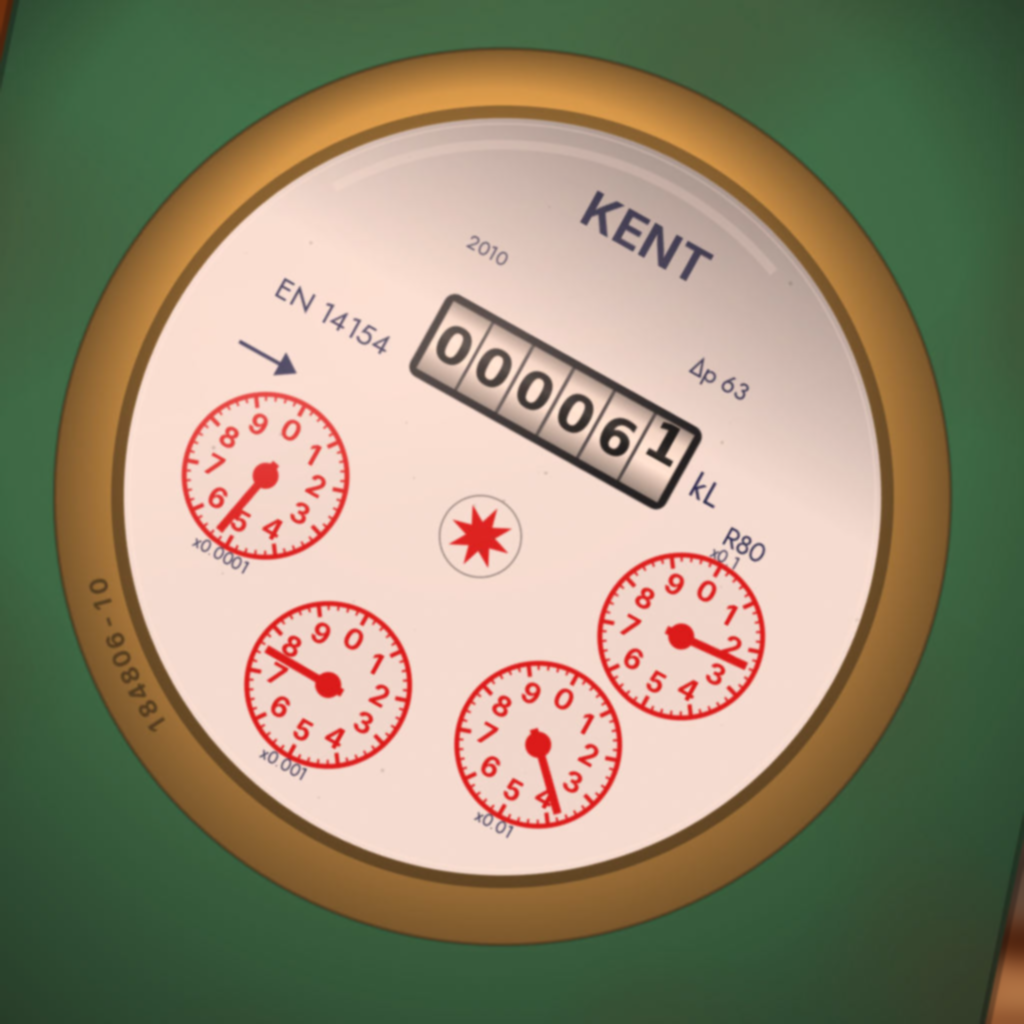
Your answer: 61.2375 (kL)
